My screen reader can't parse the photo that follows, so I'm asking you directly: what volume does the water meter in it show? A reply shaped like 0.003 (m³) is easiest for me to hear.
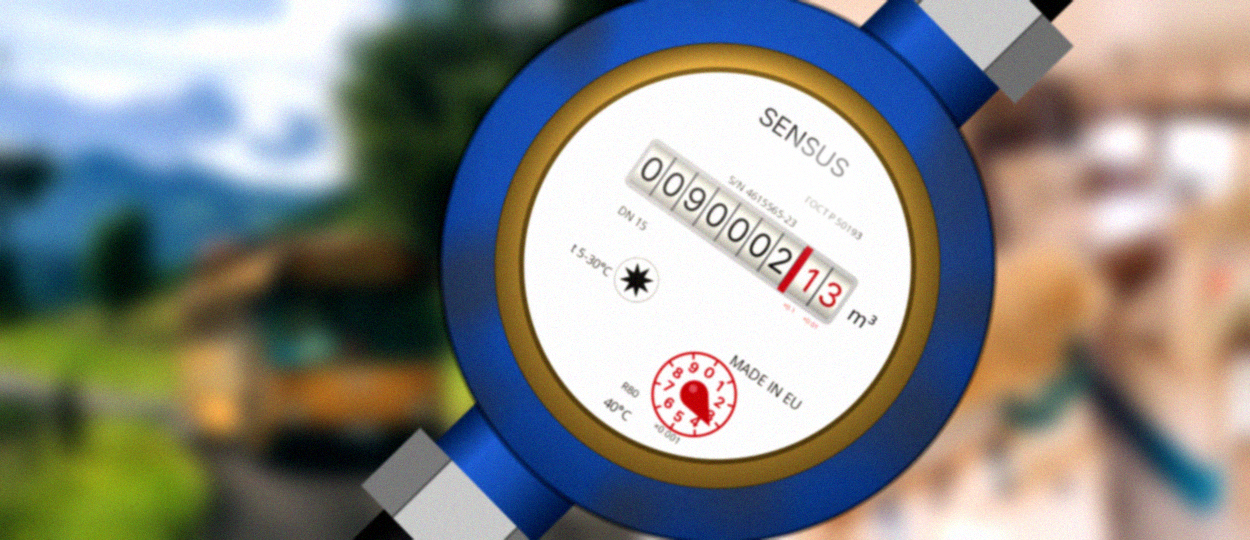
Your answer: 90002.133 (m³)
